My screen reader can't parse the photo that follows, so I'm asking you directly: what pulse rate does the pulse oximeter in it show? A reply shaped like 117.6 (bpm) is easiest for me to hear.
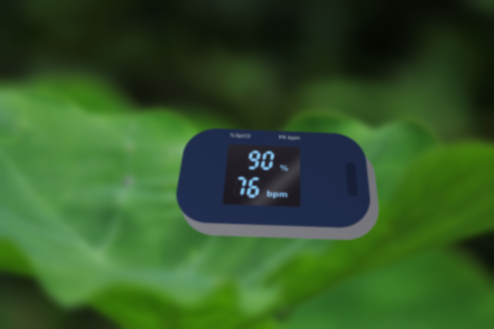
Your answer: 76 (bpm)
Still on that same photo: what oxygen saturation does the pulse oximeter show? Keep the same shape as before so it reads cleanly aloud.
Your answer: 90 (%)
